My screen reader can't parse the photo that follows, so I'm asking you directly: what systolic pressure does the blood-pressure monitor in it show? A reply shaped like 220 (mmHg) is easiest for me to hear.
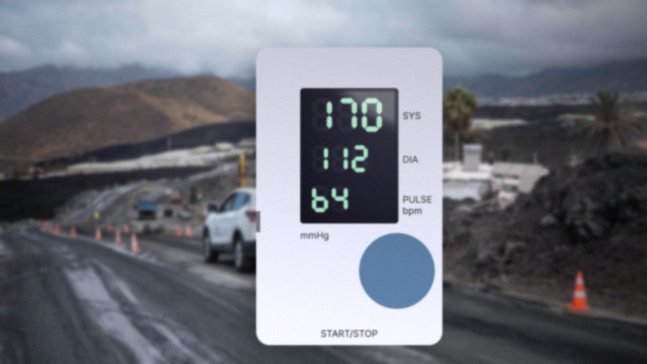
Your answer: 170 (mmHg)
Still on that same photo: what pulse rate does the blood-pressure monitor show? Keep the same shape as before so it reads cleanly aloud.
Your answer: 64 (bpm)
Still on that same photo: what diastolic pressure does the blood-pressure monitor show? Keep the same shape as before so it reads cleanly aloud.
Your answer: 112 (mmHg)
